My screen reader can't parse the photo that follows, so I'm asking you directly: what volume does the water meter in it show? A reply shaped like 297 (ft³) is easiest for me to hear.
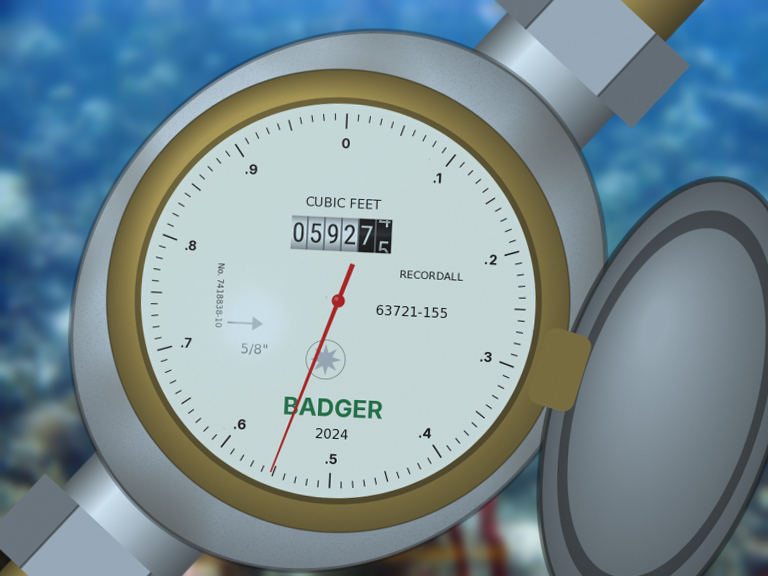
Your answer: 59274.55 (ft³)
